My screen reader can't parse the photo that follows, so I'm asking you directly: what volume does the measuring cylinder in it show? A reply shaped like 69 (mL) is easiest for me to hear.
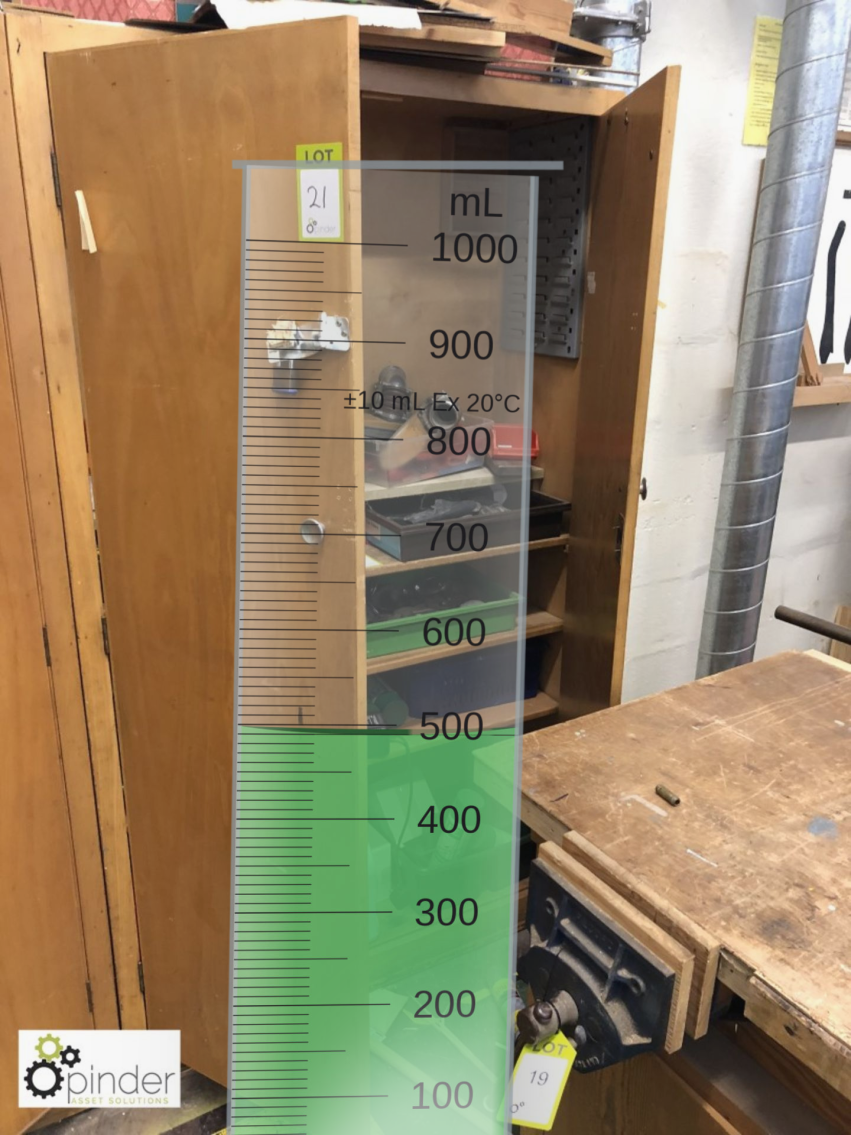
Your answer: 490 (mL)
